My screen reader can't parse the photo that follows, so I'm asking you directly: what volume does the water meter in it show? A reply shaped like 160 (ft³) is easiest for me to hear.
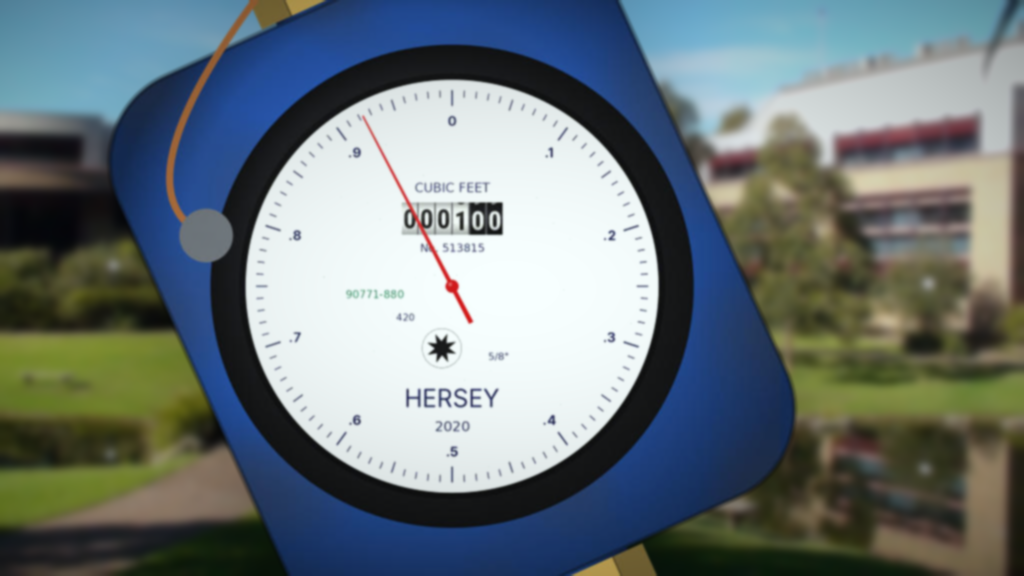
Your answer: 99.92 (ft³)
